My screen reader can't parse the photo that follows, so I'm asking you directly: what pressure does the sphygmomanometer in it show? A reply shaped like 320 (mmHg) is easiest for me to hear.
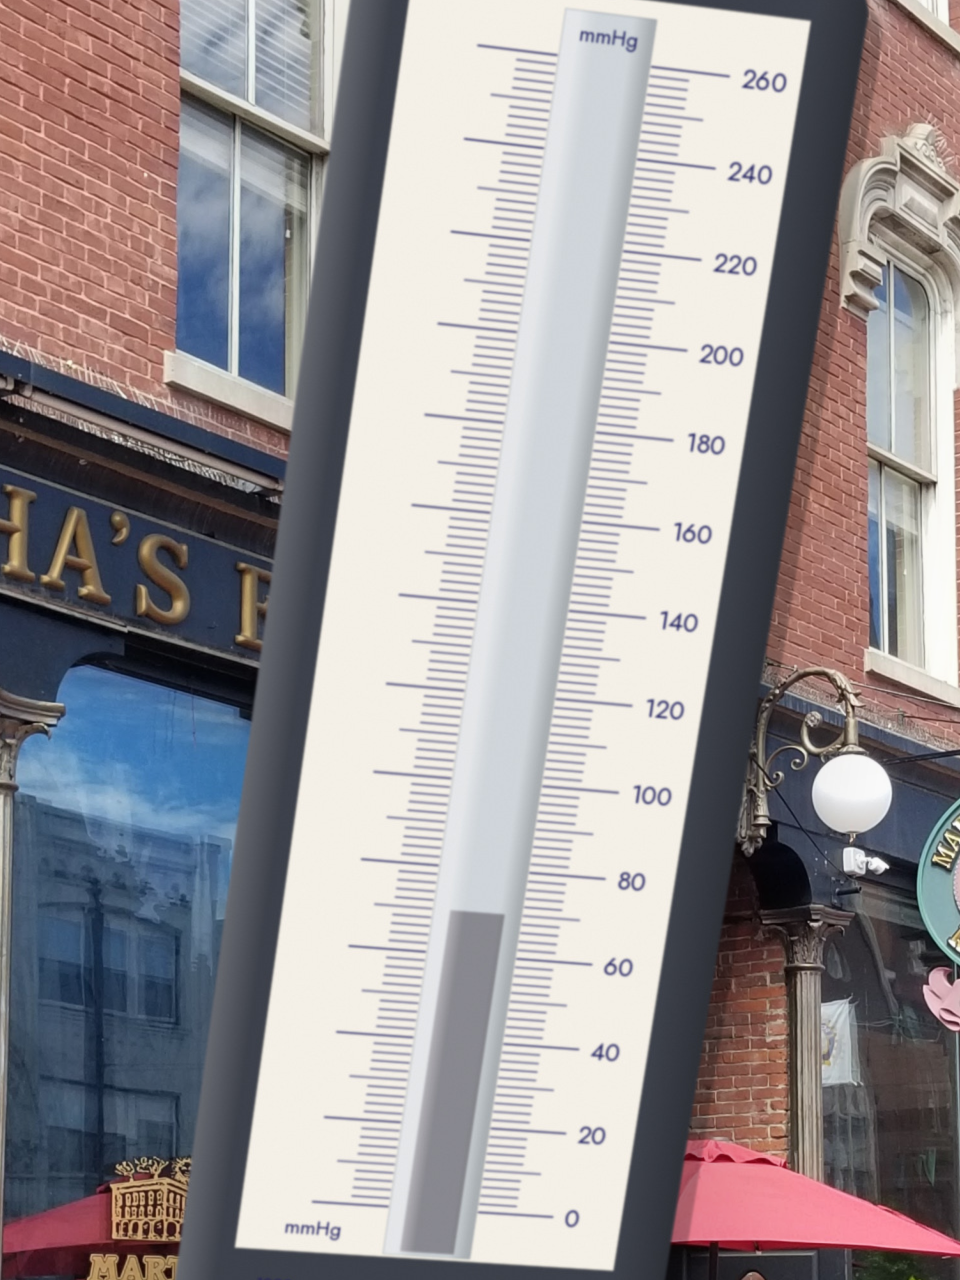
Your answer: 70 (mmHg)
